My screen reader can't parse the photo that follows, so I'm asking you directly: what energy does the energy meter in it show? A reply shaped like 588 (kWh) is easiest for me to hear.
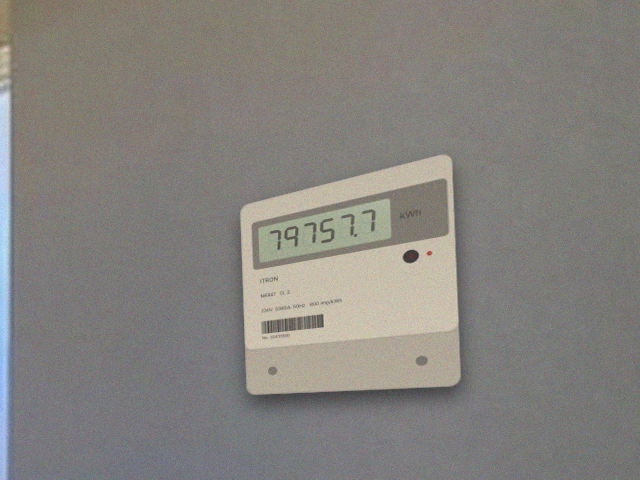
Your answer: 79757.7 (kWh)
